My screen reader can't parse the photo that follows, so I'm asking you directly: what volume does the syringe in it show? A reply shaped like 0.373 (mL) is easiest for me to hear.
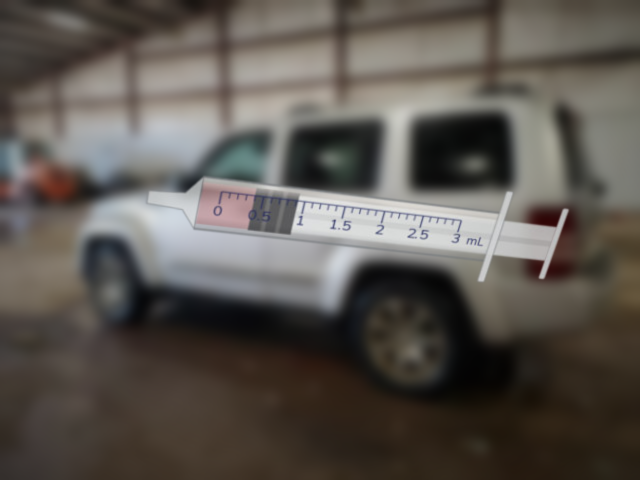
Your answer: 0.4 (mL)
